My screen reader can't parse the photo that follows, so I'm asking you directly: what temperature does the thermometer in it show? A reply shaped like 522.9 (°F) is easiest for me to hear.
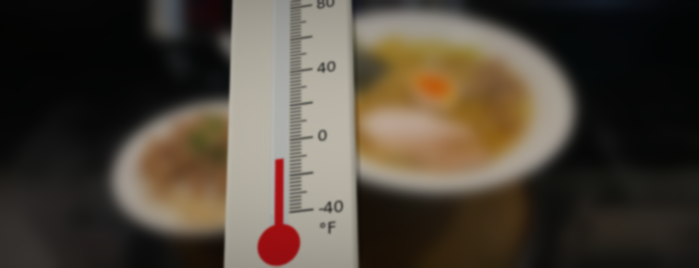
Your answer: -10 (°F)
